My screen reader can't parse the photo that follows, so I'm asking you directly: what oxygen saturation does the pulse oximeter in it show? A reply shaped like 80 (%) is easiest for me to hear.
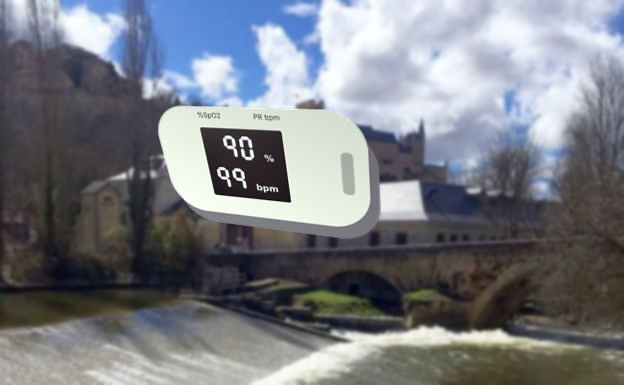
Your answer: 90 (%)
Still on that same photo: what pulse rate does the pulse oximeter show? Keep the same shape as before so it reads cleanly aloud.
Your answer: 99 (bpm)
